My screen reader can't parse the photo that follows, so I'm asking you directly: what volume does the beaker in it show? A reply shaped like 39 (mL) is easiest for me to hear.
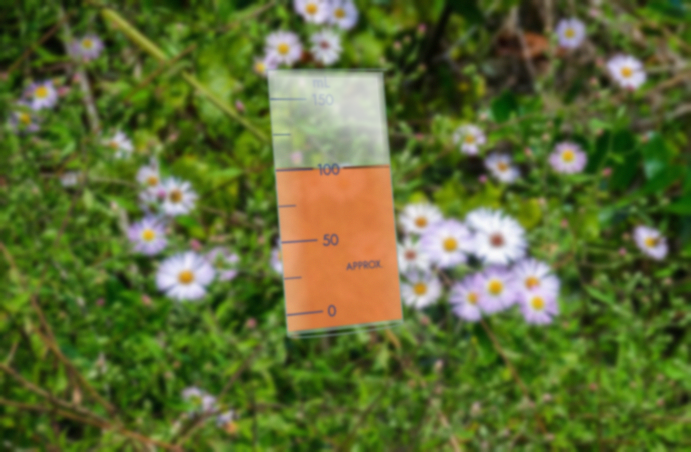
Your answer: 100 (mL)
